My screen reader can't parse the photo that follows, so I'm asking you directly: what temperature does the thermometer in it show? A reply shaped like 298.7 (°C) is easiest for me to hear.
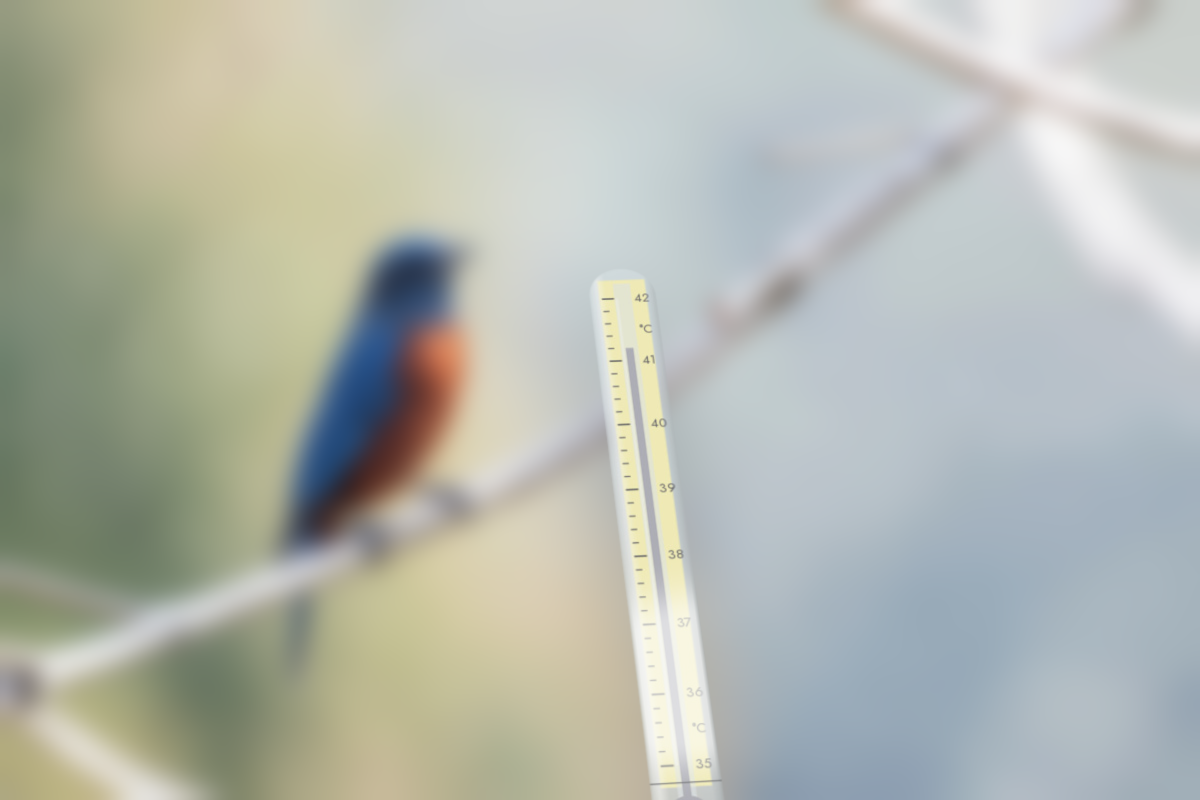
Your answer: 41.2 (°C)
